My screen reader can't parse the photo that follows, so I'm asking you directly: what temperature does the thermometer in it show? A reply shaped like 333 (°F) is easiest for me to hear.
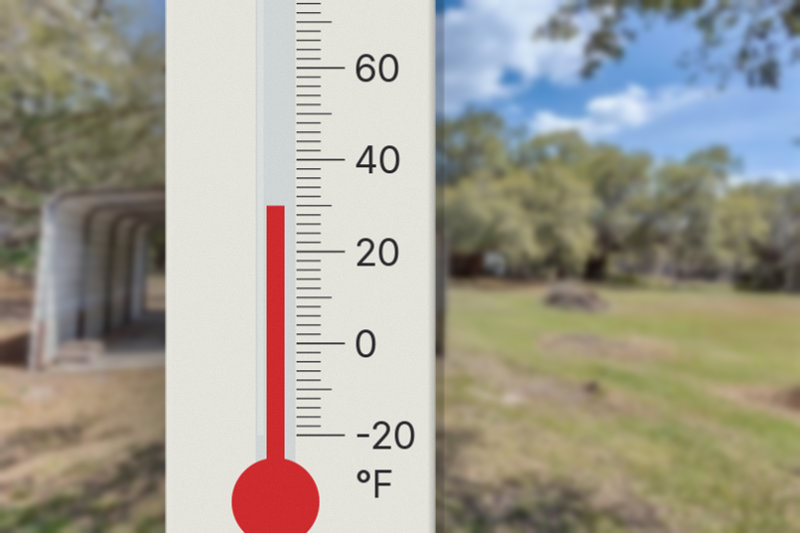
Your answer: 30 (°F)
